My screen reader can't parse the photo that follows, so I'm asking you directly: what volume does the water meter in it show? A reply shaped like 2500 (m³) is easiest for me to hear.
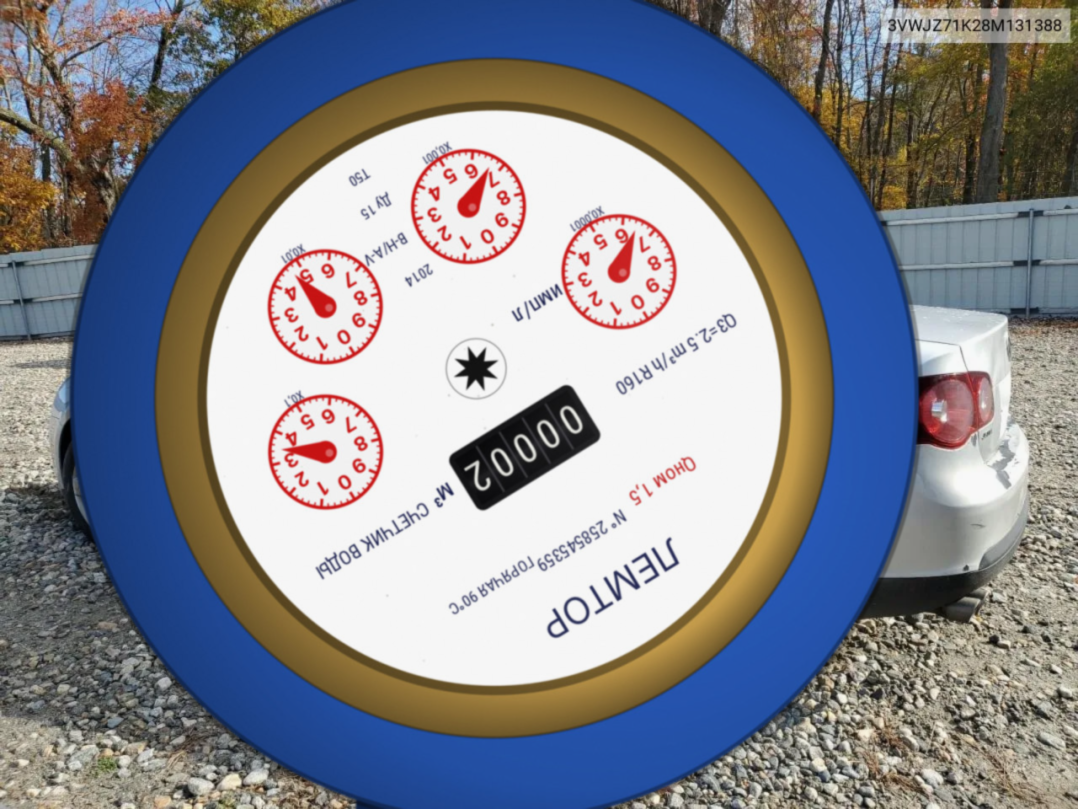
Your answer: 2.3466 (m³)
